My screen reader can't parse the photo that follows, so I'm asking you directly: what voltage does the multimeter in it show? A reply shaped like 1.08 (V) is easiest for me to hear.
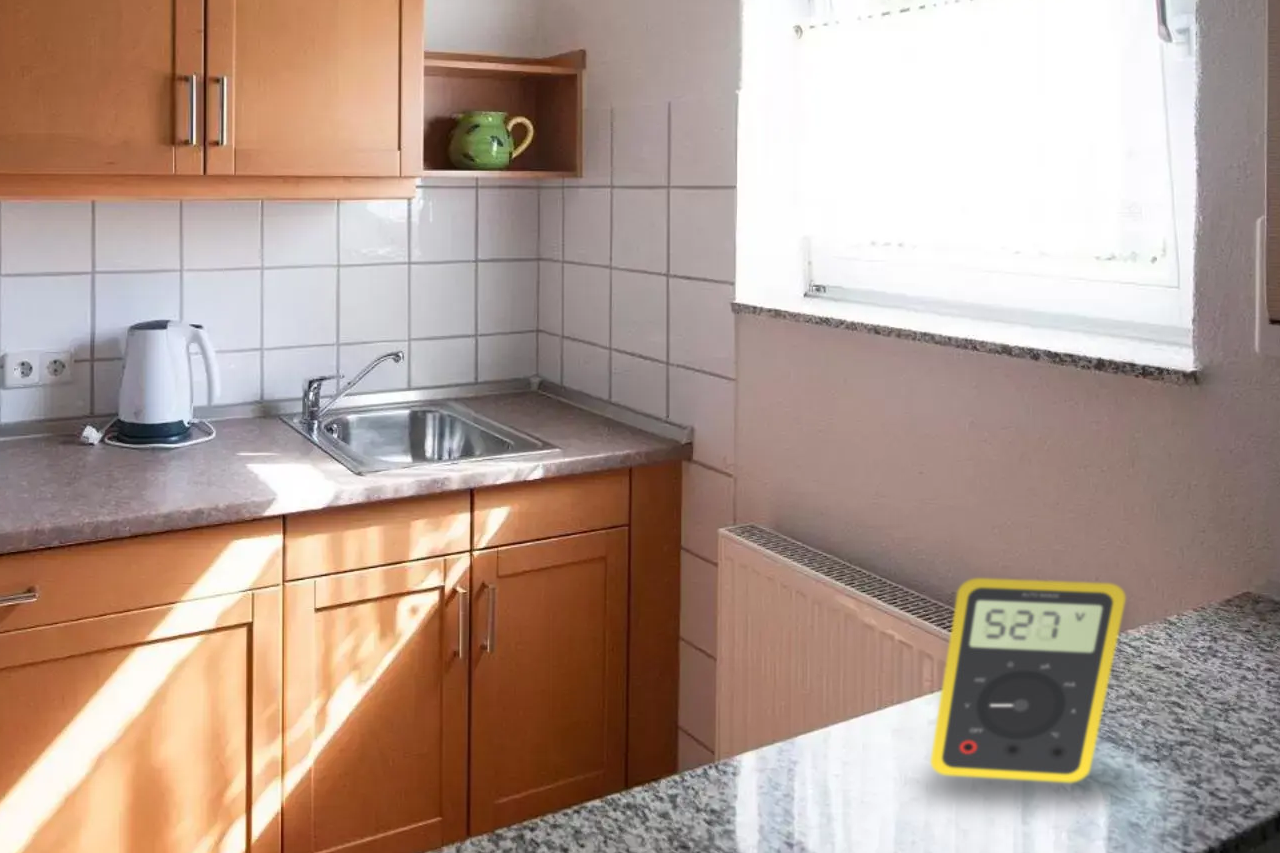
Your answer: 527 (V)
